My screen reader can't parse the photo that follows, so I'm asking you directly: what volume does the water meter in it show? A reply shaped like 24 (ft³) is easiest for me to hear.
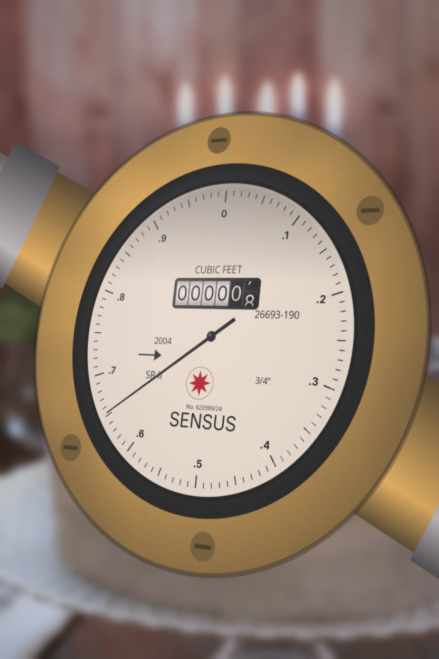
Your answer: 7.65 (ft³)
